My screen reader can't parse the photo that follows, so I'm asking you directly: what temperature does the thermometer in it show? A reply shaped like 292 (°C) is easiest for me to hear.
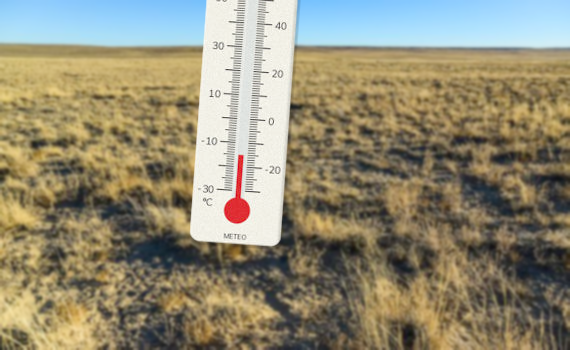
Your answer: -15 (°C)
